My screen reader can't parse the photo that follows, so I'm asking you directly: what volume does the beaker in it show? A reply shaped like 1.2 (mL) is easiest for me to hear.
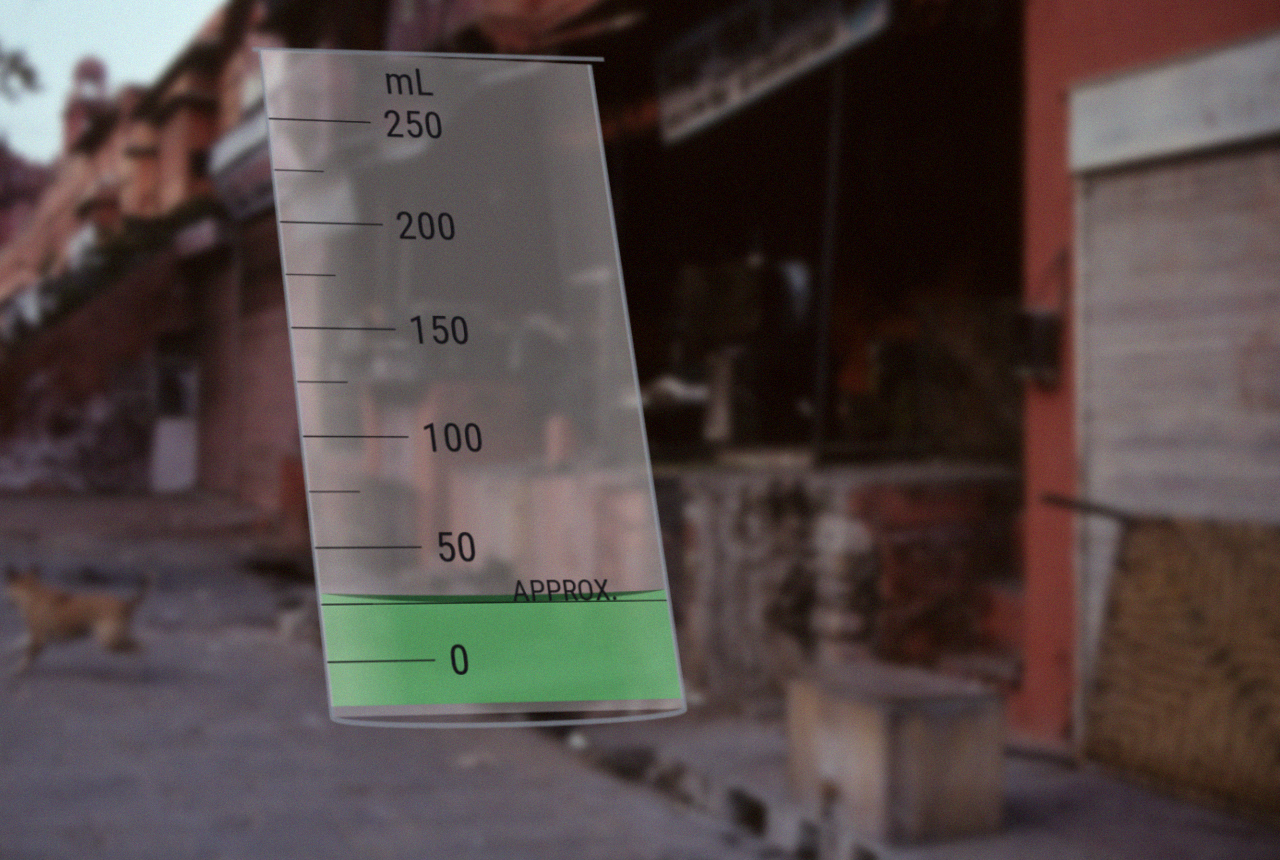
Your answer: 25 (mL)
